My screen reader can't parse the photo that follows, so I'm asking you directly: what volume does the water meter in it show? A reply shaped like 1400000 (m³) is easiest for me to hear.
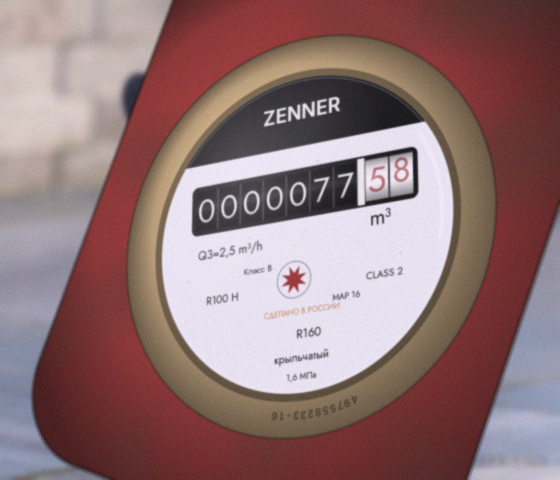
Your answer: 77.58 (m³)
